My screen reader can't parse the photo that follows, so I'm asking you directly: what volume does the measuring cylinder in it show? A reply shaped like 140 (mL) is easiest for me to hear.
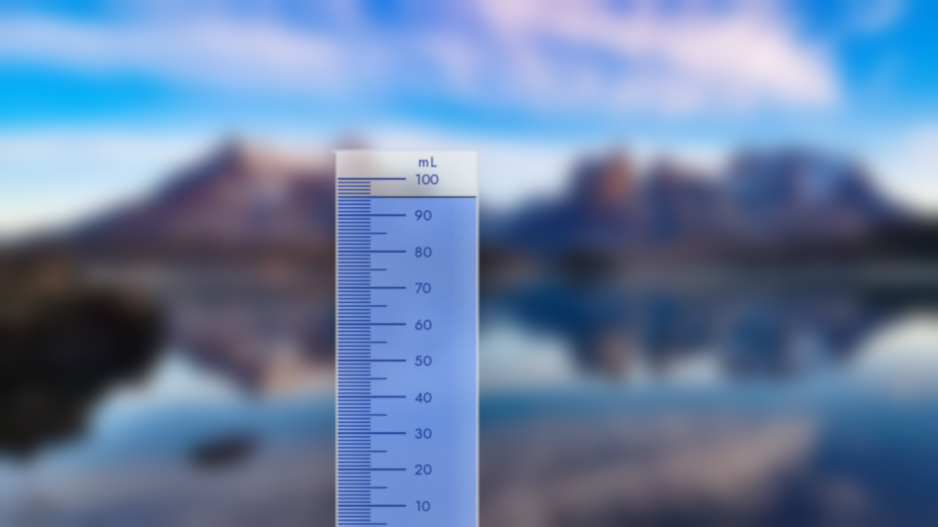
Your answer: 95 (mL)
